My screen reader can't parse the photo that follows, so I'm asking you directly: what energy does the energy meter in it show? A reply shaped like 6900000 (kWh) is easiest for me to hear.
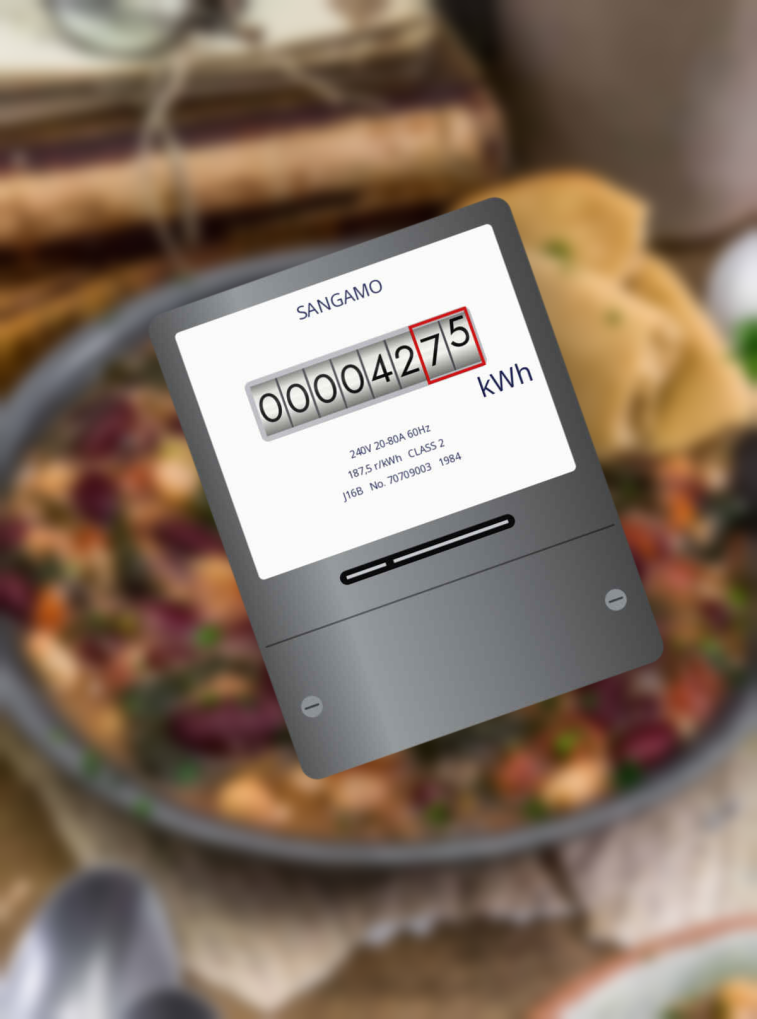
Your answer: 42.75 (kWh)
